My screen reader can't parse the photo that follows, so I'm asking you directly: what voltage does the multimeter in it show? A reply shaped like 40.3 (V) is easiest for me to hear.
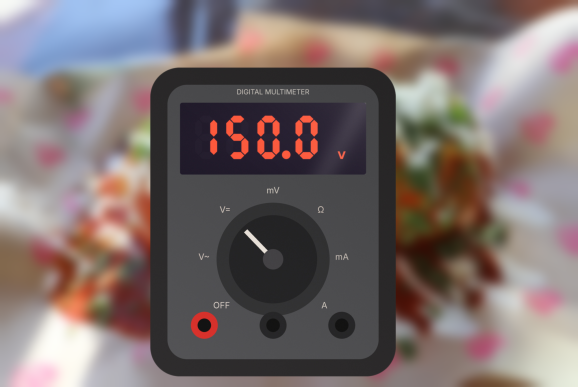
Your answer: 150.0 (V)
